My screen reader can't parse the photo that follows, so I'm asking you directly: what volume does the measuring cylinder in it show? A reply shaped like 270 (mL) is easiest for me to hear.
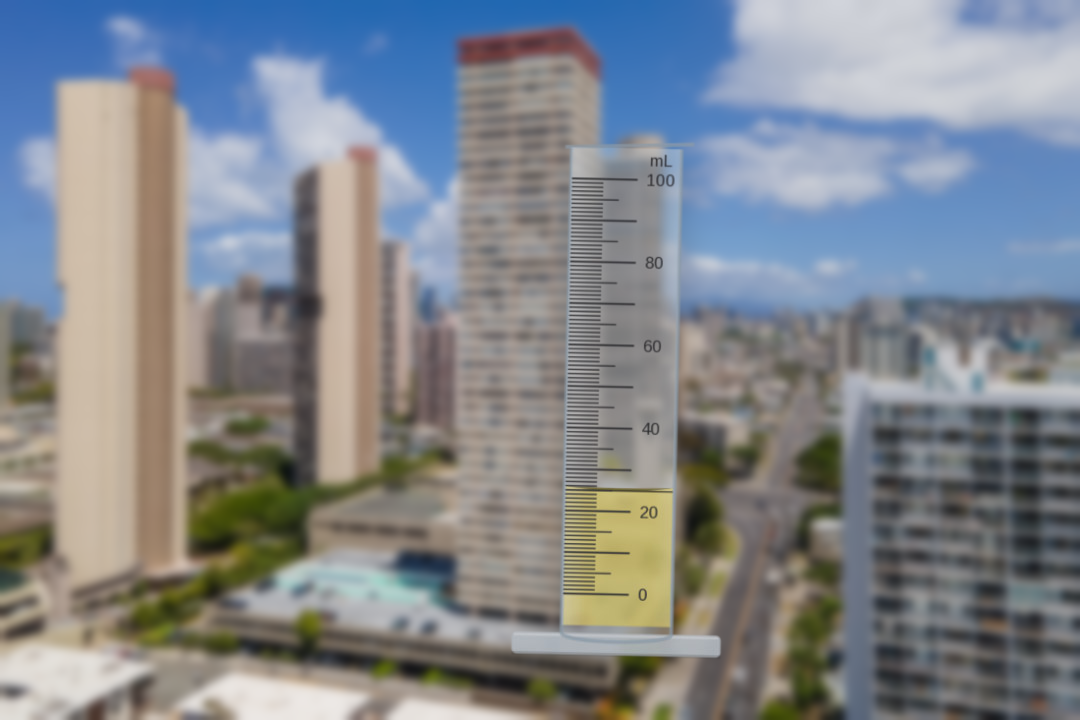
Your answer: 25 (mL)
